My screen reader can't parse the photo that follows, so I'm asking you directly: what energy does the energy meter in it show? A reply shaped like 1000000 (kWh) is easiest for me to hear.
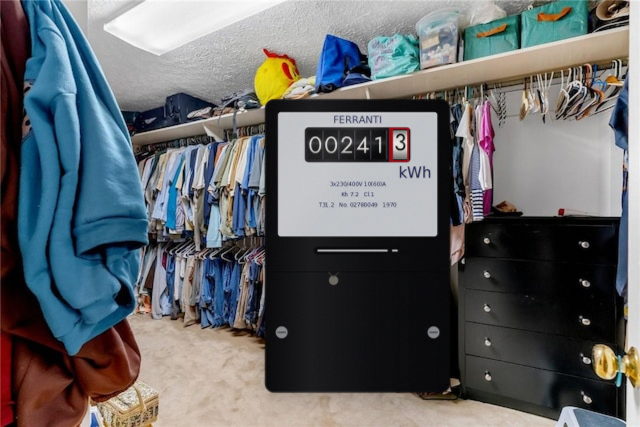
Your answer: 241.3 (kWh)
